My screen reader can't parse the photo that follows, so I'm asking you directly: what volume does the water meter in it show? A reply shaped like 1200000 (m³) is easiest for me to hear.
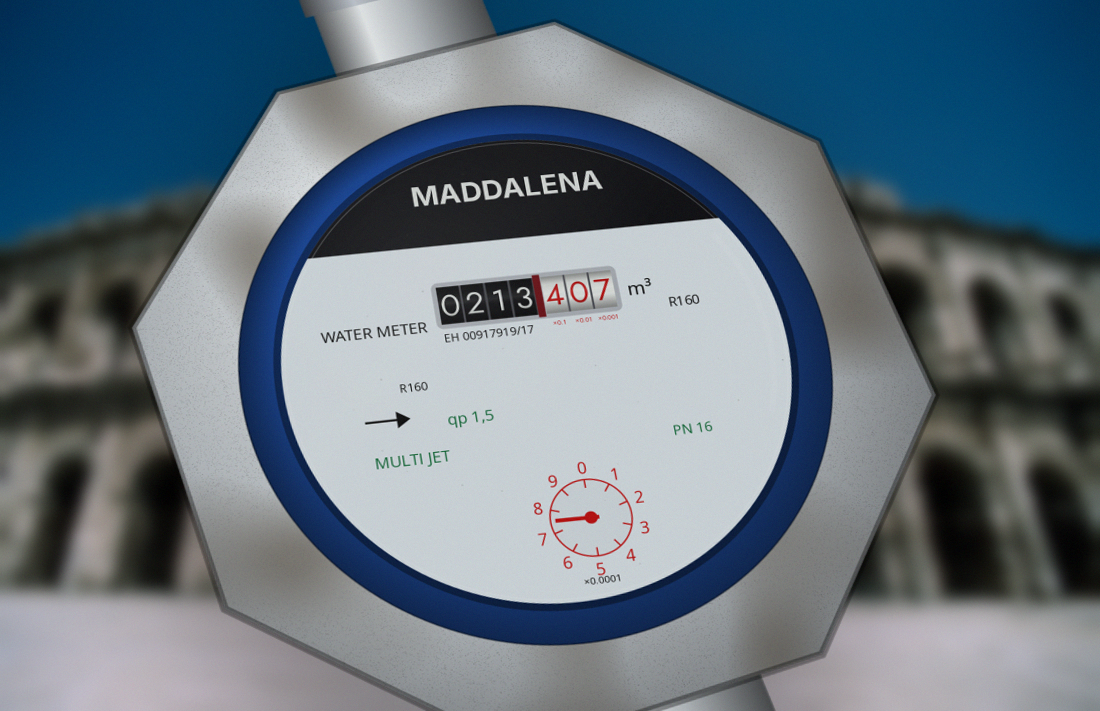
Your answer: 213.4077 (m³)
